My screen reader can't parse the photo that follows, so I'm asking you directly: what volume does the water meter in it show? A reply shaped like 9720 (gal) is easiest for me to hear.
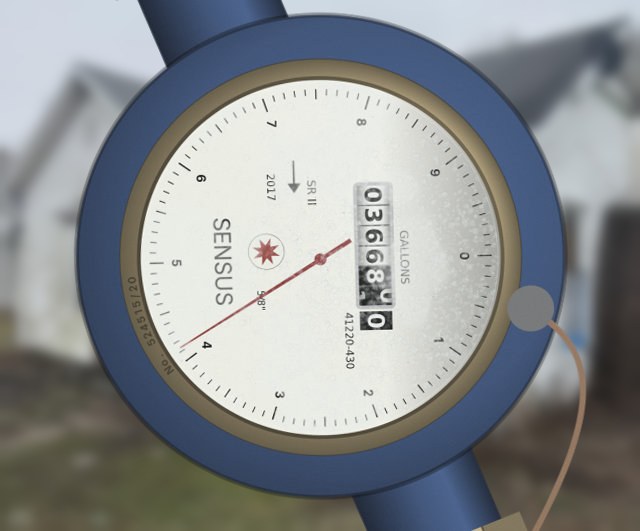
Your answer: 366804.1 (gal)
